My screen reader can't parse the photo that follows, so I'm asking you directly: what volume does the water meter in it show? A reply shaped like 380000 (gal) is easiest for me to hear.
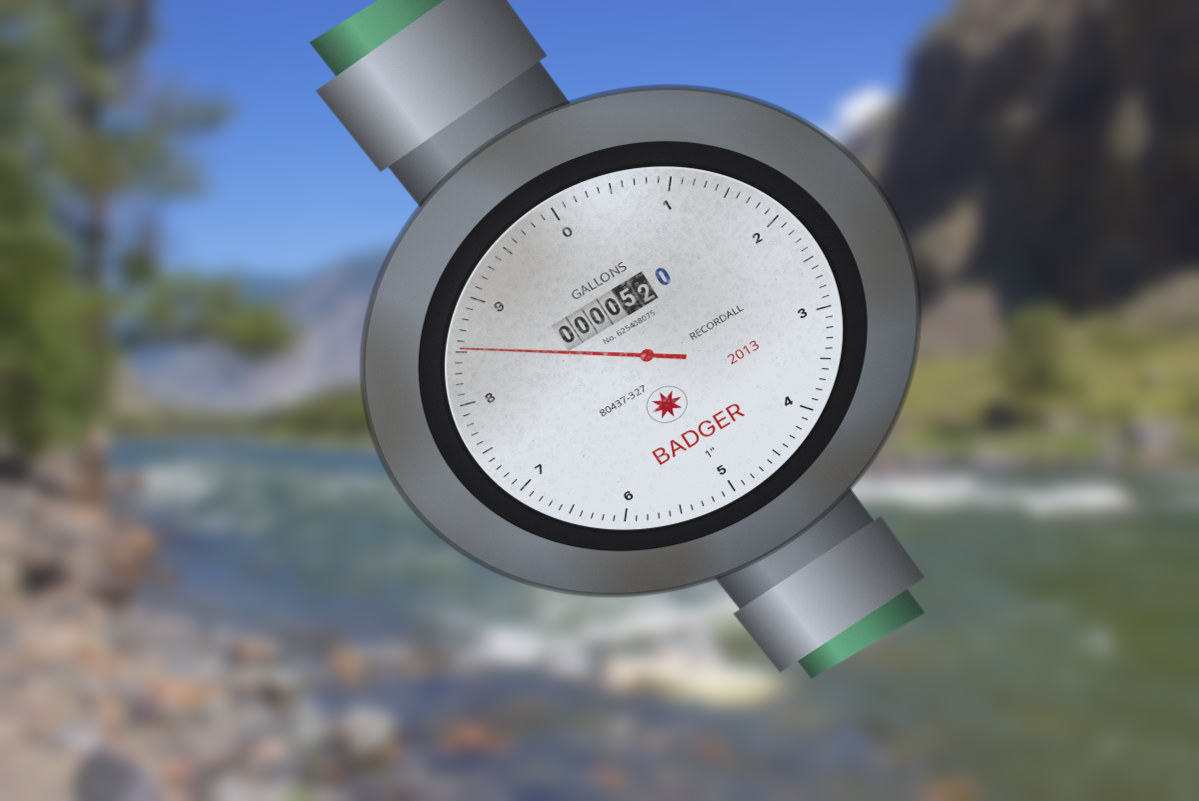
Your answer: 518.5 (gal)
